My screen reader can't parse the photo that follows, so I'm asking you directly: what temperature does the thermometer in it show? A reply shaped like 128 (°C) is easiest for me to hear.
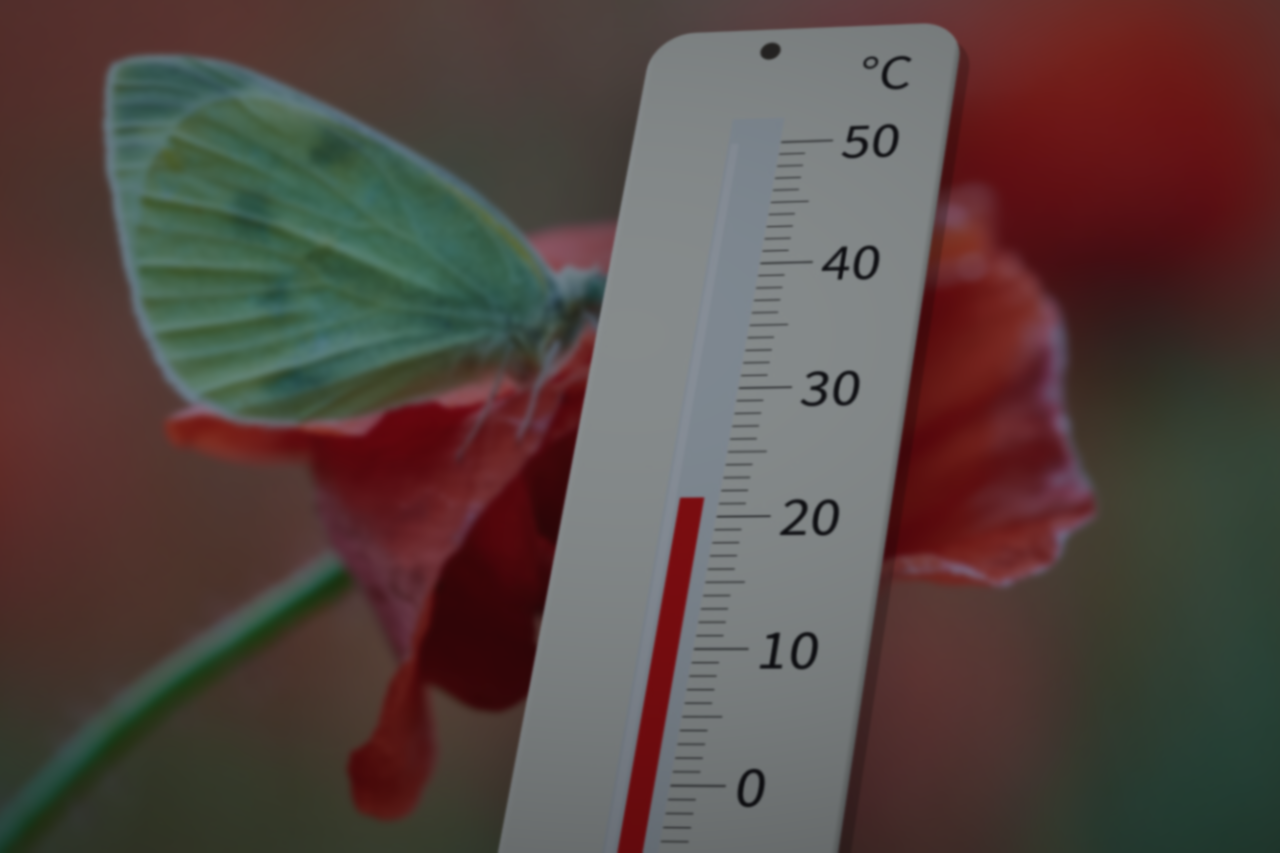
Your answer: 21.5 (°C)
